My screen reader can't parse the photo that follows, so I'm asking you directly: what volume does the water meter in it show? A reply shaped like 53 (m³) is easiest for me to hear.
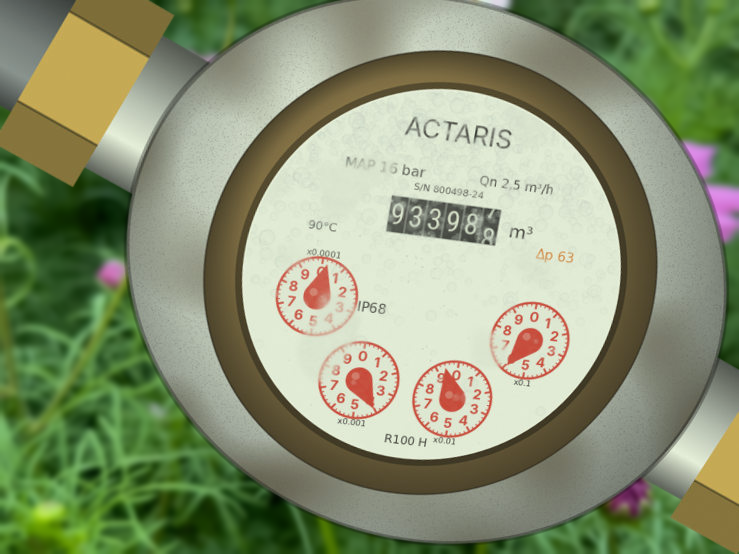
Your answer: 933987.5940 (m³)
